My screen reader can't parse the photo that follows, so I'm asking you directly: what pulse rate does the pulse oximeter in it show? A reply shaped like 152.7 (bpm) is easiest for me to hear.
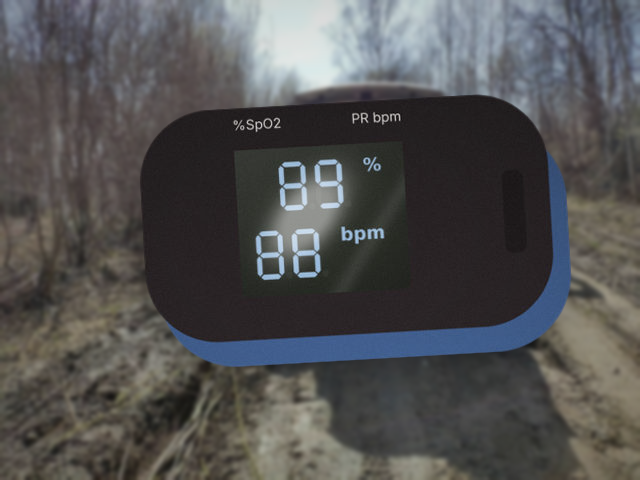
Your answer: 88 (bpm)
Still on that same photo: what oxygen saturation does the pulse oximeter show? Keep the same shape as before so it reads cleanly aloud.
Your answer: 89 (%)
